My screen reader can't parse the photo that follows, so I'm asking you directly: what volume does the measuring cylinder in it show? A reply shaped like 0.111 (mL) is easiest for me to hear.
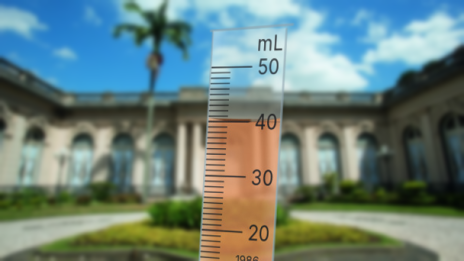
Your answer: 40 (mL)
